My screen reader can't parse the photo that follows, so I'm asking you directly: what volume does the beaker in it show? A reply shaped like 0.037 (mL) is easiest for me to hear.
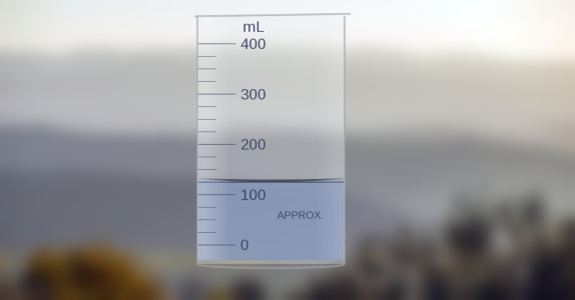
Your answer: 125 (mL)
